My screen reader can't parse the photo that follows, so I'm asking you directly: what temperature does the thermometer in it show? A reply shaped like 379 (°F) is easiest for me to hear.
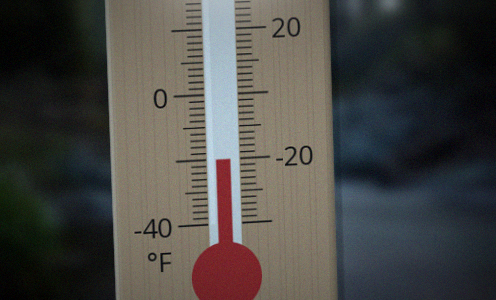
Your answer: -20 (°F)
